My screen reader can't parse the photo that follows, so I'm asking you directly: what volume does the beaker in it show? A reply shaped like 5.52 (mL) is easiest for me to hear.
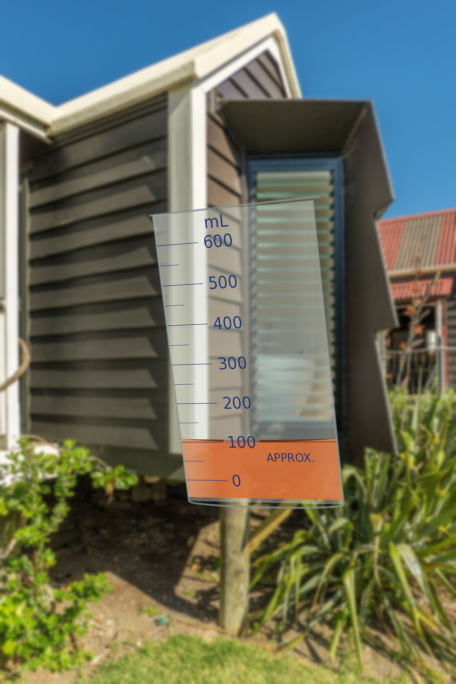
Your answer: 100 (mL)
